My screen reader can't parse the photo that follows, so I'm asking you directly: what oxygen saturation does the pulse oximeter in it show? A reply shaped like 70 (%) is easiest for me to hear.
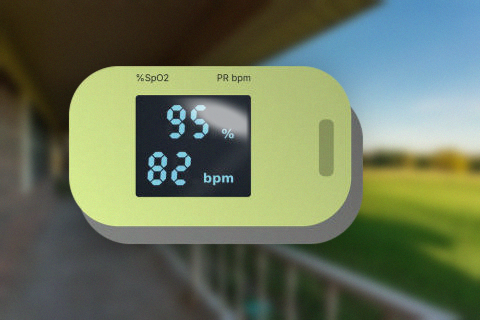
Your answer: 95 (%)
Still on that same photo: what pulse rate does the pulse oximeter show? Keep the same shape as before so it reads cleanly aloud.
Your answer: 82 (bpm)
